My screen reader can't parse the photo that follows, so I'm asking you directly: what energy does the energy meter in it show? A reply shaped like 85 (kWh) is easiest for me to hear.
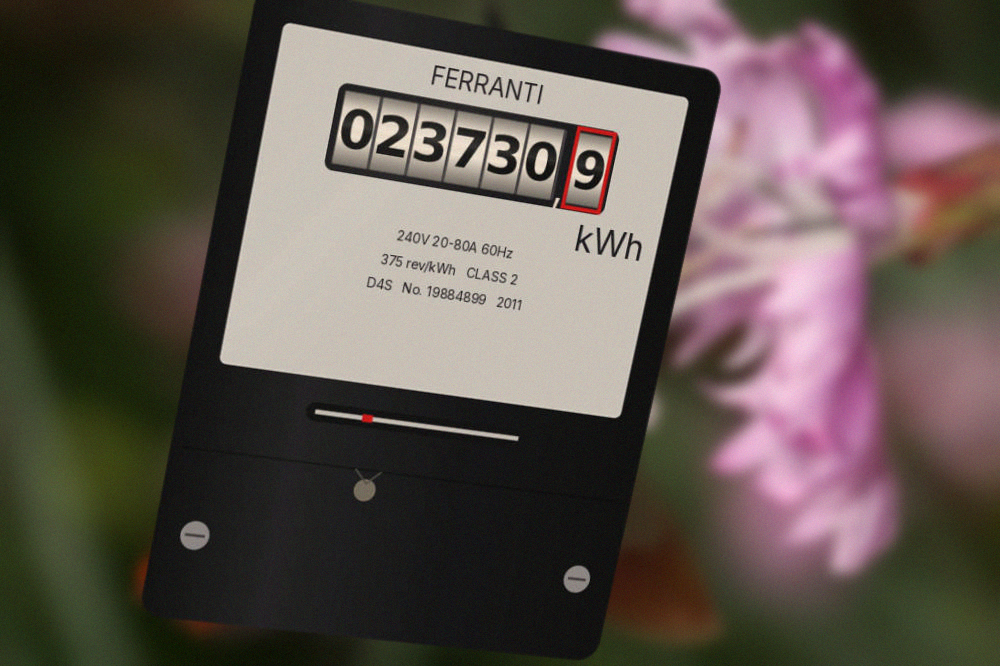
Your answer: 23730.9 (kWh)
